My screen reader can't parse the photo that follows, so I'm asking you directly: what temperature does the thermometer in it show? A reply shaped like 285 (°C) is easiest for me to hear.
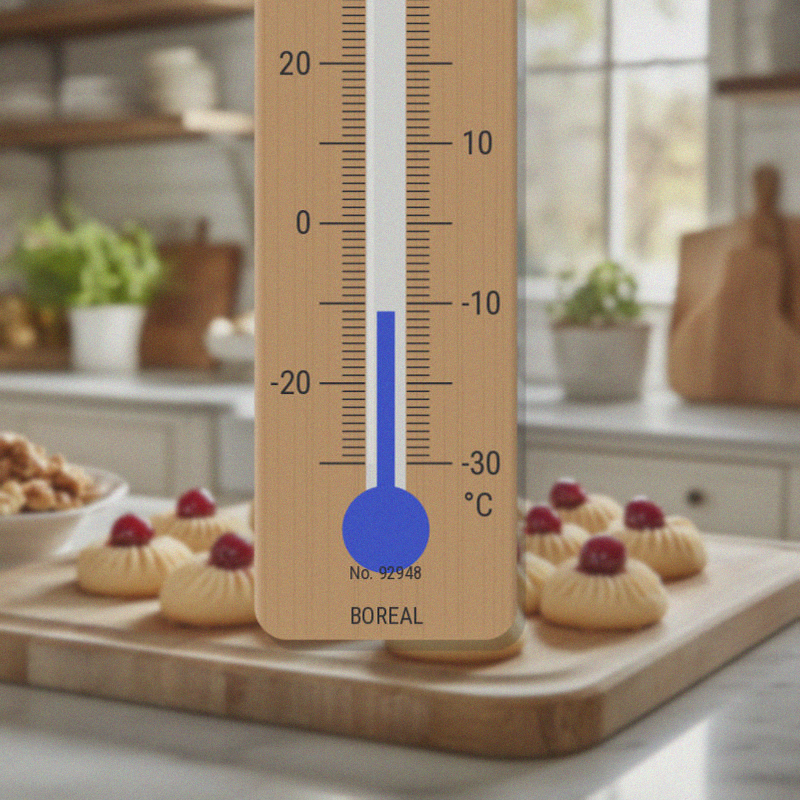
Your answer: -11 (°C)
